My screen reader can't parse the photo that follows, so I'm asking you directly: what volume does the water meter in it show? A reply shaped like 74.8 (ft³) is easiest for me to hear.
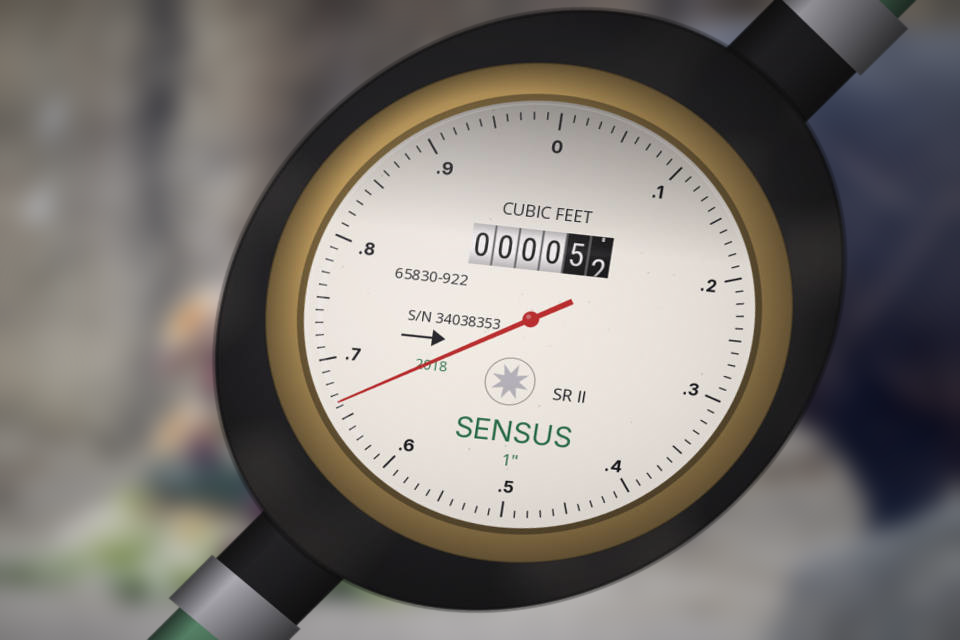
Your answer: 51.66 (ft³)
